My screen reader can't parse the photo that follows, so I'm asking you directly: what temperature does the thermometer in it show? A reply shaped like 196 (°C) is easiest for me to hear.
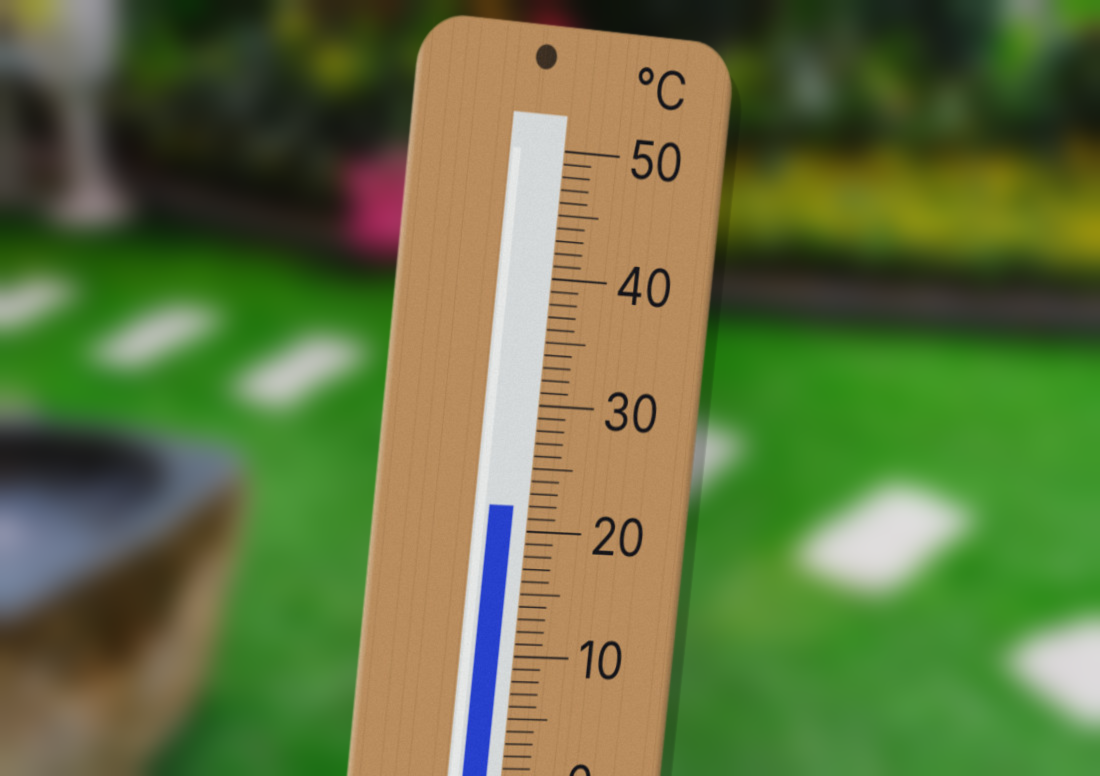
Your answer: 22 (°C)
